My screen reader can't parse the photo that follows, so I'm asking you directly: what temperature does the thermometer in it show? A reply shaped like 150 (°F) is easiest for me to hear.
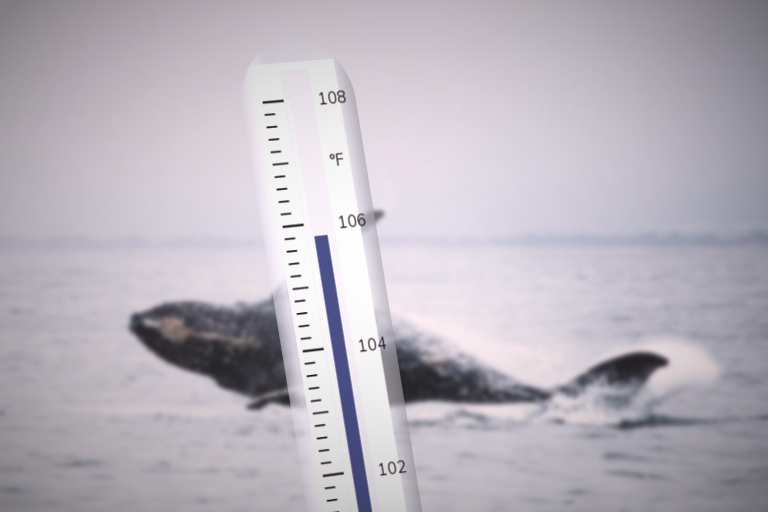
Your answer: 105.8 (°F)
